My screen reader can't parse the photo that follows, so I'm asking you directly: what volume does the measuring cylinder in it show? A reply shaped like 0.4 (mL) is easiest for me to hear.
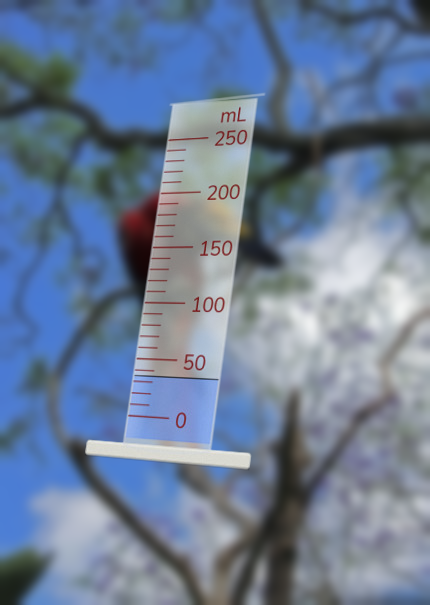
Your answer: 35 (mL)
